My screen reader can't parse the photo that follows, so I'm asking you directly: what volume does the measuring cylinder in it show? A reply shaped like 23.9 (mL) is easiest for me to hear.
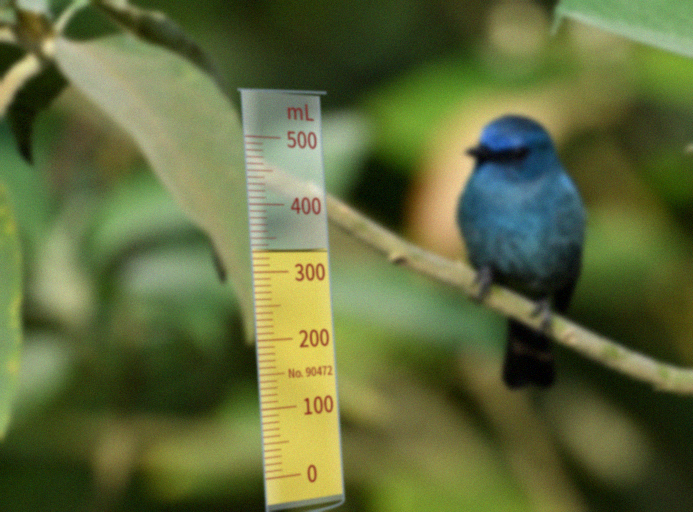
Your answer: 330 (mL)
